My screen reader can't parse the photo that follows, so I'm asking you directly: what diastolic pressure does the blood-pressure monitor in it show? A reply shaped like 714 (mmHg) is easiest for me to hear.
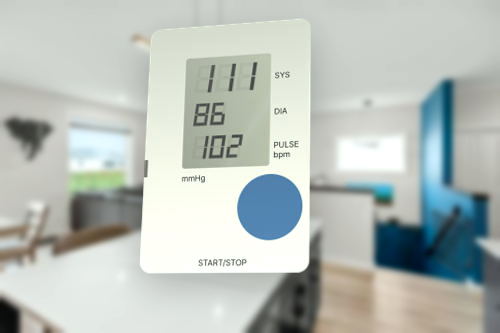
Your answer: 86 (mmHg)
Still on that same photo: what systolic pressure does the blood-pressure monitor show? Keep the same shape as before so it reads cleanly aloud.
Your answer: 111 (mmHg)
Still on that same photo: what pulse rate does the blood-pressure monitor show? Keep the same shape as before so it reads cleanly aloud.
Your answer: 102 (bpm)
